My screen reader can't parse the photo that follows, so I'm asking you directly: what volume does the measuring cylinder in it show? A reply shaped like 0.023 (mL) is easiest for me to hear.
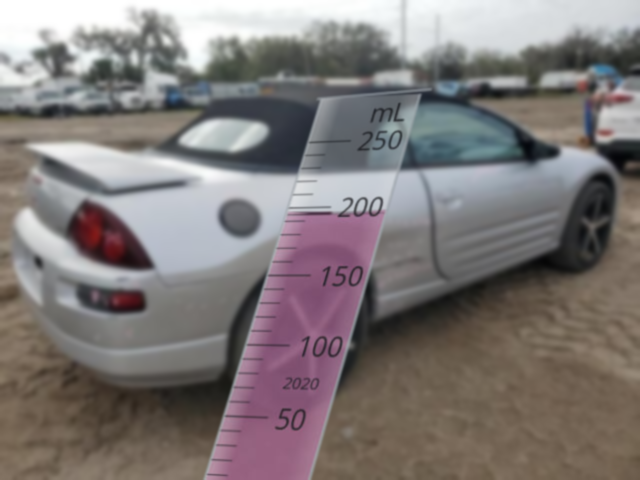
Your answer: 195 (mL)
